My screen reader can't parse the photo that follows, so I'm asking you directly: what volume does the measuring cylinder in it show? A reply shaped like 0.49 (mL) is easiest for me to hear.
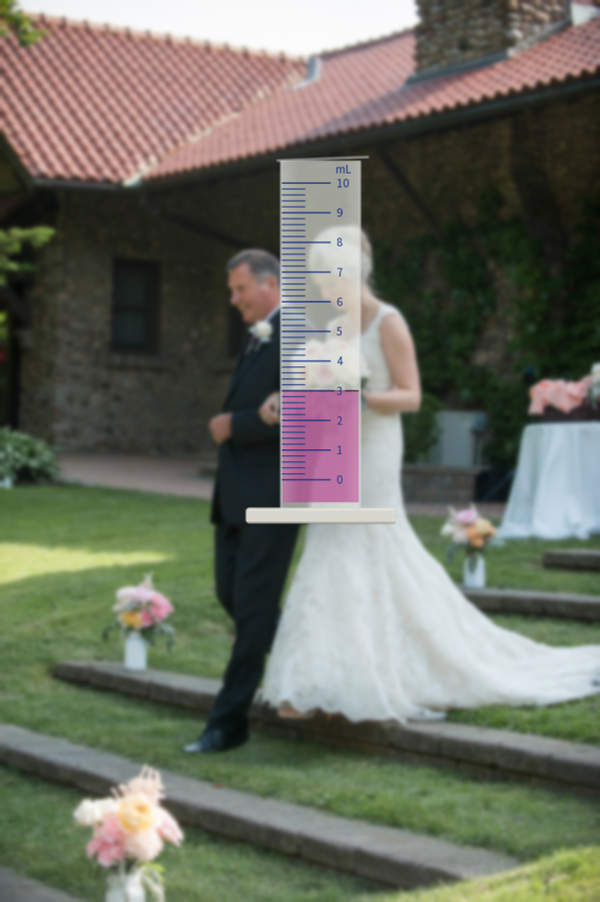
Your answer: 3 (mL)
